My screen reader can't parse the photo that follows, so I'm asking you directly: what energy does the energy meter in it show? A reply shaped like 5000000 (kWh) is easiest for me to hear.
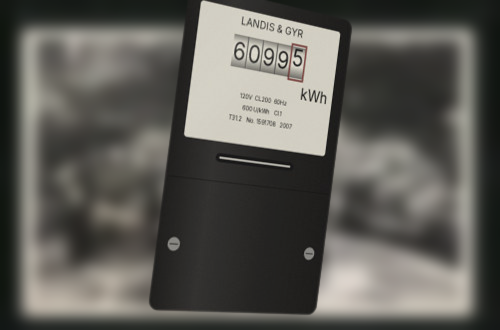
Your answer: 6099.5 (kWh)
